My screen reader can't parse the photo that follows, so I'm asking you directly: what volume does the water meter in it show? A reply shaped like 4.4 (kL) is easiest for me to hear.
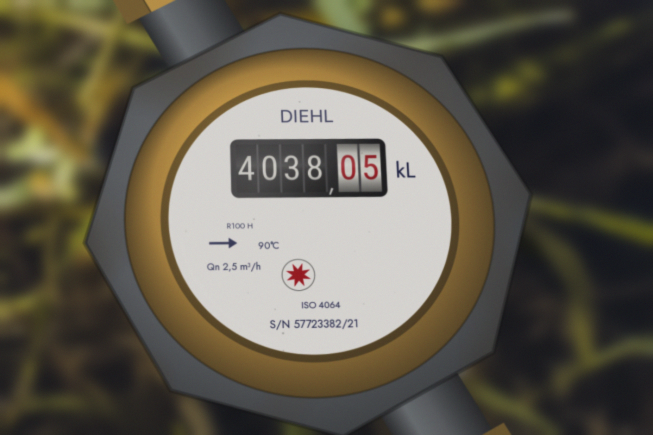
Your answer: 4038.05 (kL)
